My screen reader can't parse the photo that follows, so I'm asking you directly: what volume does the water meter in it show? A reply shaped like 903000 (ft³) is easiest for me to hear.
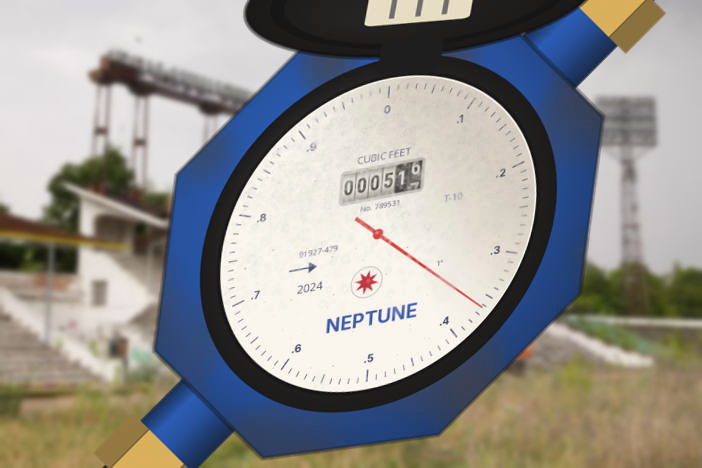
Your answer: 516.36 (ft³)
